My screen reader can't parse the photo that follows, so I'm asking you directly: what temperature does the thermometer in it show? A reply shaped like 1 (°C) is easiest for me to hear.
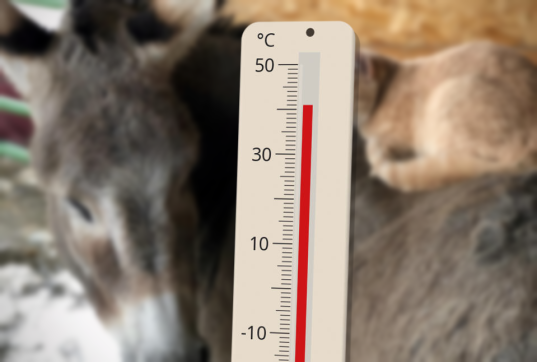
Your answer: 41 (°C)
